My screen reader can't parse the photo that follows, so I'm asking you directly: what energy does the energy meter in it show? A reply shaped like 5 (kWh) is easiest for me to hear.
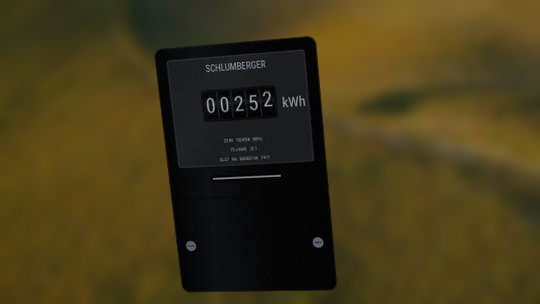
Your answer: 252 (kWh)
